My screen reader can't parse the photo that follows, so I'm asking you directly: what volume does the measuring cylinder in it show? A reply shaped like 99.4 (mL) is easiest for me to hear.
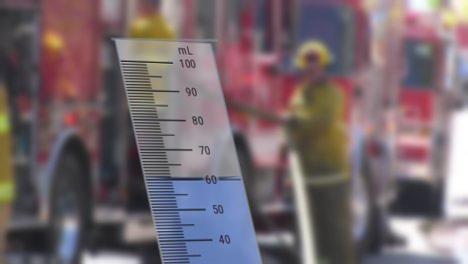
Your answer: 60 (mL)
